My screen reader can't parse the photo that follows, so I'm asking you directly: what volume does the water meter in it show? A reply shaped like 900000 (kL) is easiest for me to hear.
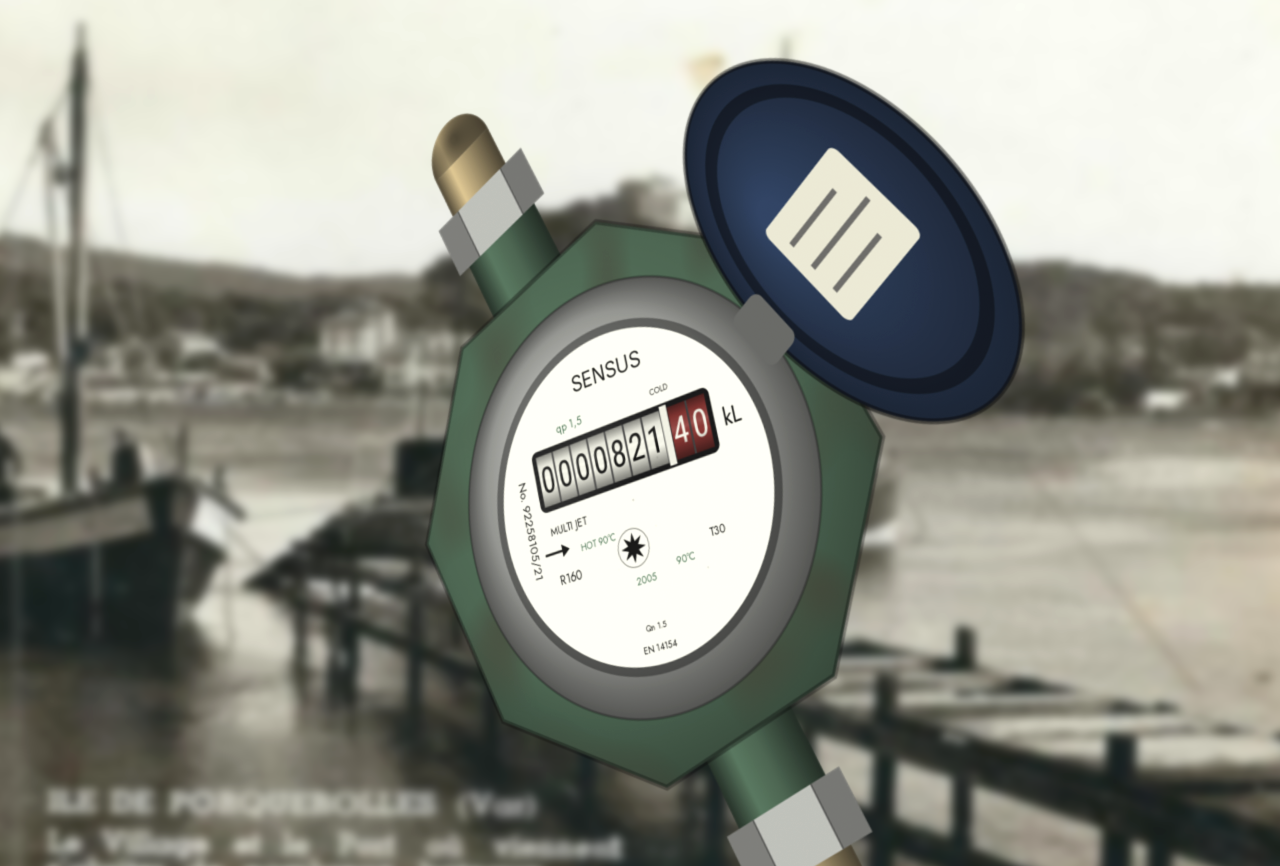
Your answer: 821.40 (kL)
